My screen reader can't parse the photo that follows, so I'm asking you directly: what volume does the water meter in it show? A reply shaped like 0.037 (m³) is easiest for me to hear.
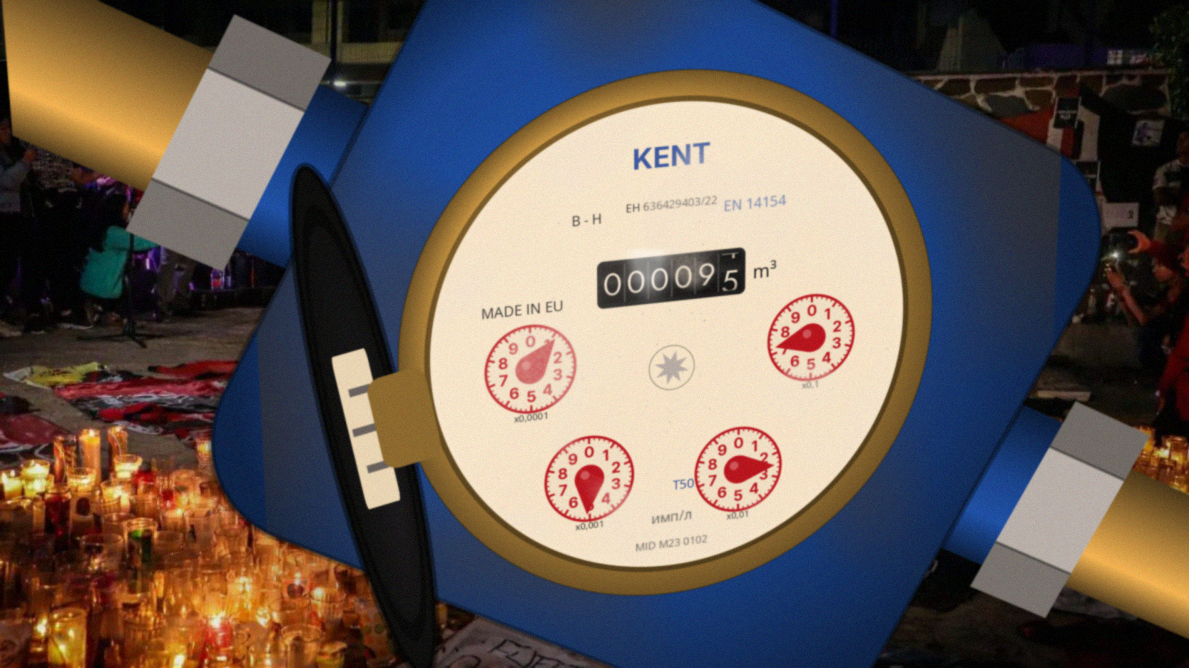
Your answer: 94.7251 (m³)
